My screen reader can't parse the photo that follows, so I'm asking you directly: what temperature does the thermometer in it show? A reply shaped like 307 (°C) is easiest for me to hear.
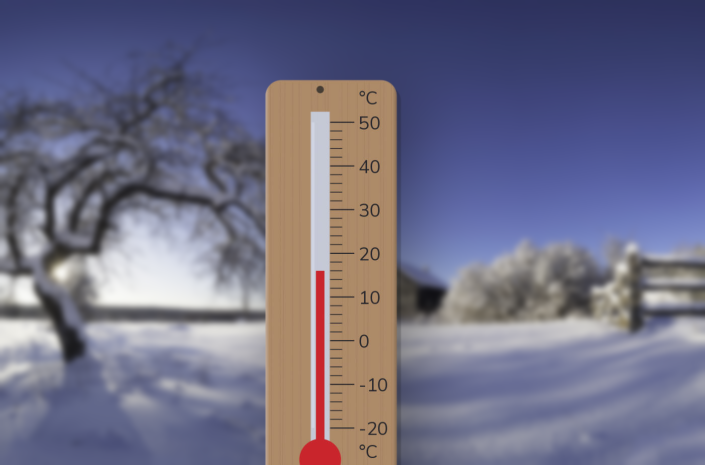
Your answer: 16 (°C)
